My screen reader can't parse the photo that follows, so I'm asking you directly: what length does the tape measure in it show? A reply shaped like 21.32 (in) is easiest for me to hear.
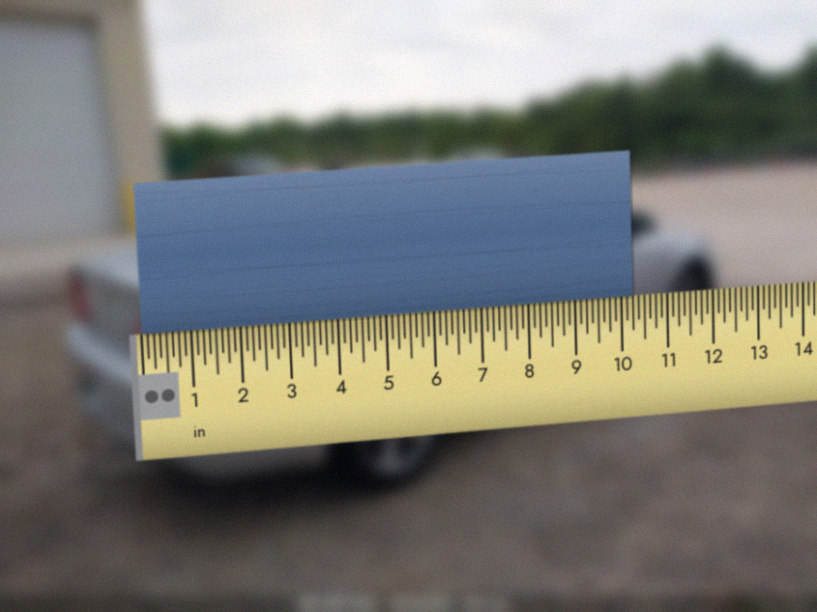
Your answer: 10.25 (in)
